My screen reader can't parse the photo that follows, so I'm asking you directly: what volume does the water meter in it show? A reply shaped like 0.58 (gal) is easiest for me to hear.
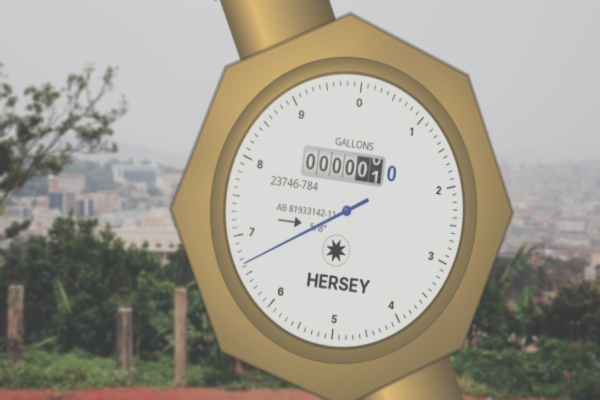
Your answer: 6.6 (gal)
